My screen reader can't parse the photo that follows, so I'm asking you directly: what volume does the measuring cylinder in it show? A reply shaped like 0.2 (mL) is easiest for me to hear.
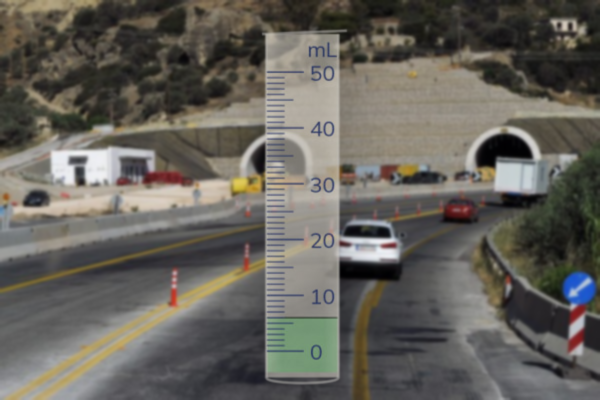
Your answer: 6 (mL)
